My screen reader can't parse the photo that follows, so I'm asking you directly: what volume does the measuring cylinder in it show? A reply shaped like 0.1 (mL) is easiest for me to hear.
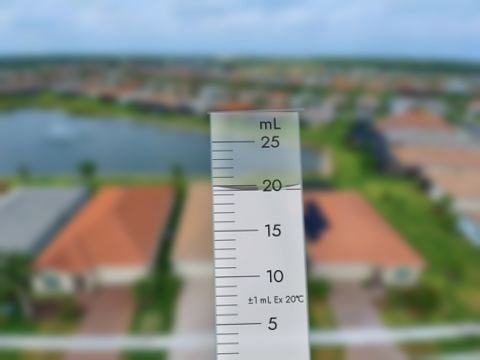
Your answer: 19.5 (mL)
